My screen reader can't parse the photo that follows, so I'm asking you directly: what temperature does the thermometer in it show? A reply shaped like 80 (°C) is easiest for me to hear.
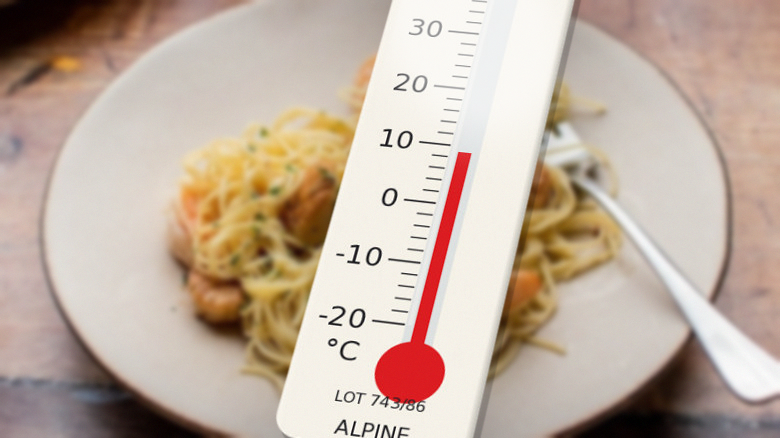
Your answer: 9 (°C)
